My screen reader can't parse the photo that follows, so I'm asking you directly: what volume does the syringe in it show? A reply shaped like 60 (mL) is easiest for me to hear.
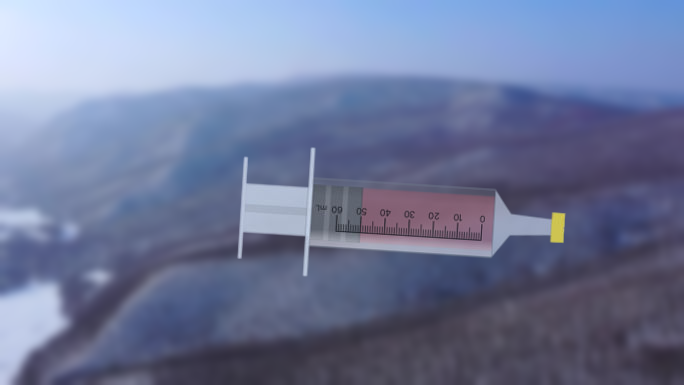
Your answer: 50 (mL)
